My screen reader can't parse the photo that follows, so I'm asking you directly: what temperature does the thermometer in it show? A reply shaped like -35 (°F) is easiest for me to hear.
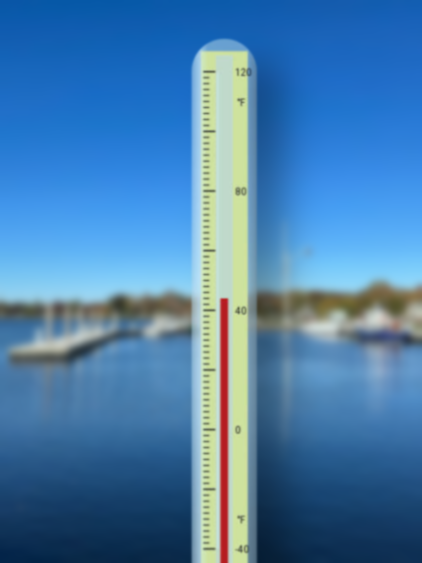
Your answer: 44 (°F)
